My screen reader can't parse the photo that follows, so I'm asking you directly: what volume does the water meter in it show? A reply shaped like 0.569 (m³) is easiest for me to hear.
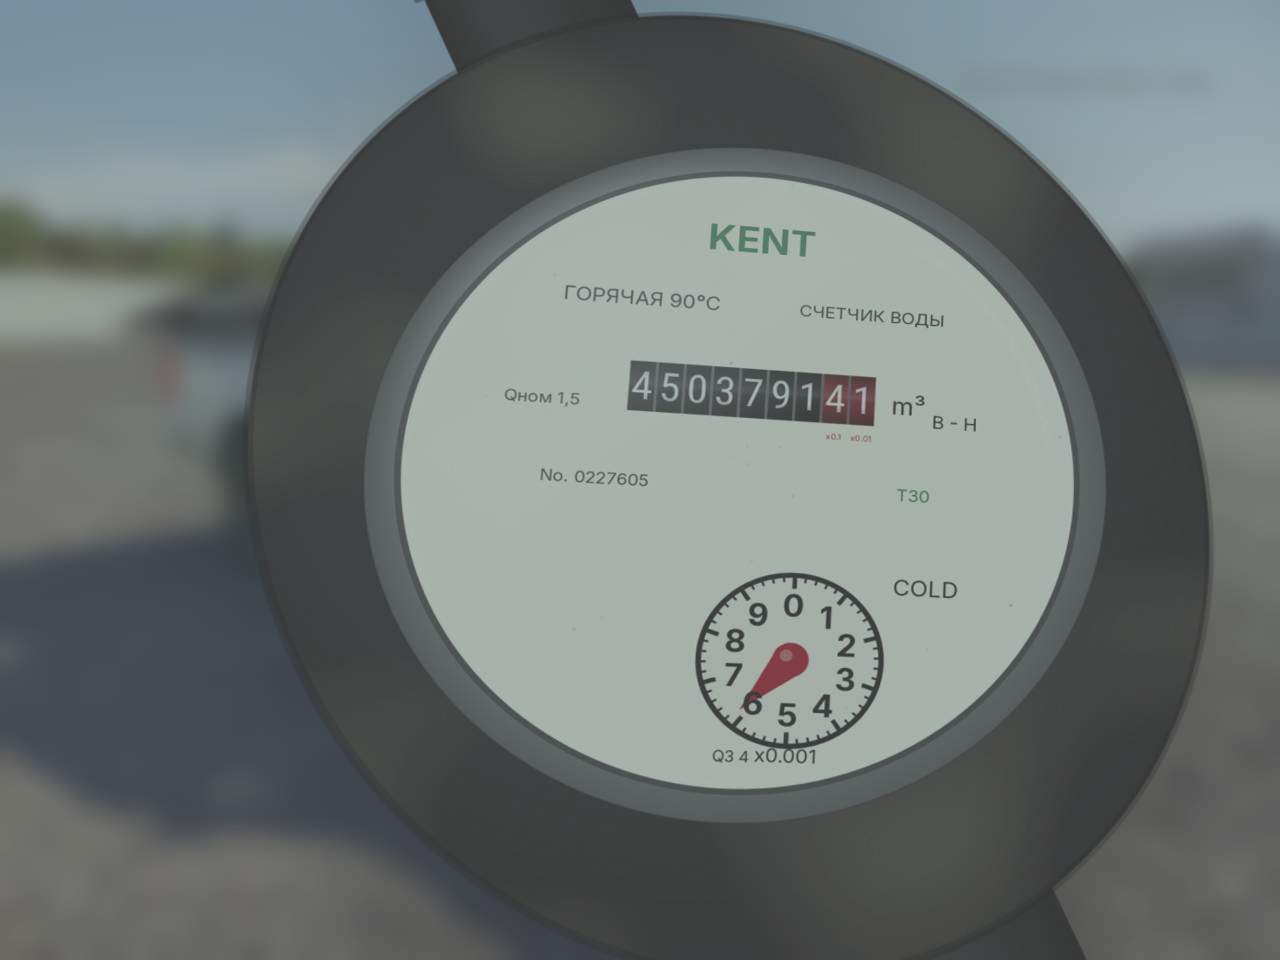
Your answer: 4503791.416 (m³)
